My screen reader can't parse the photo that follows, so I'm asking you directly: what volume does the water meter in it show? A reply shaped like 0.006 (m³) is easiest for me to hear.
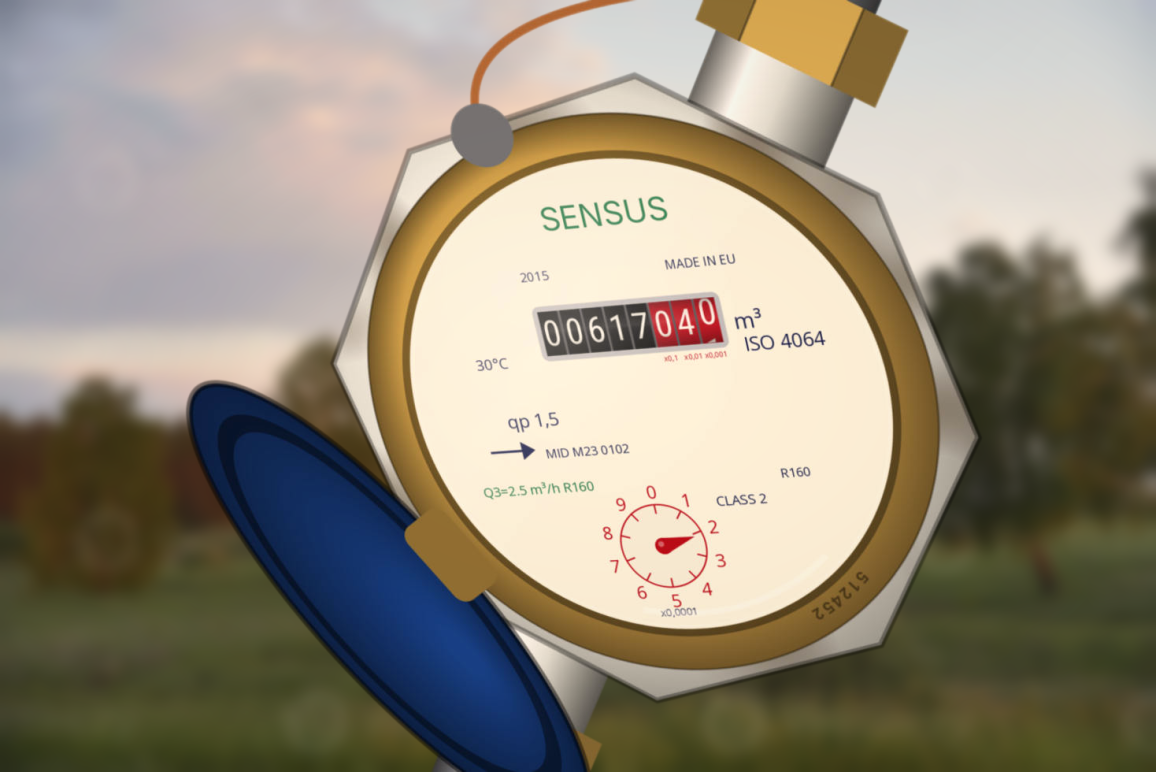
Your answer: 617.0402 (m³)
